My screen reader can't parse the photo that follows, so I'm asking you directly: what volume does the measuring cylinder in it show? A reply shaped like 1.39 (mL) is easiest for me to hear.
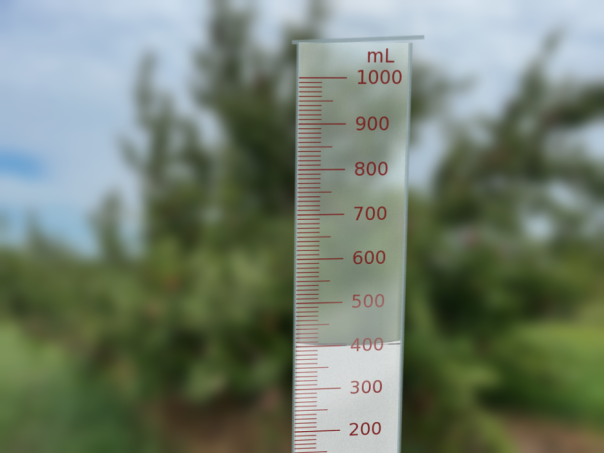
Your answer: 400 (mL)
